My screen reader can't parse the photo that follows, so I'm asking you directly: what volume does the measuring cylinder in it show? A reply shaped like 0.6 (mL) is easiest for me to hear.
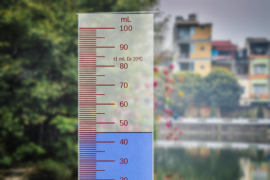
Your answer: 45 (mL)
